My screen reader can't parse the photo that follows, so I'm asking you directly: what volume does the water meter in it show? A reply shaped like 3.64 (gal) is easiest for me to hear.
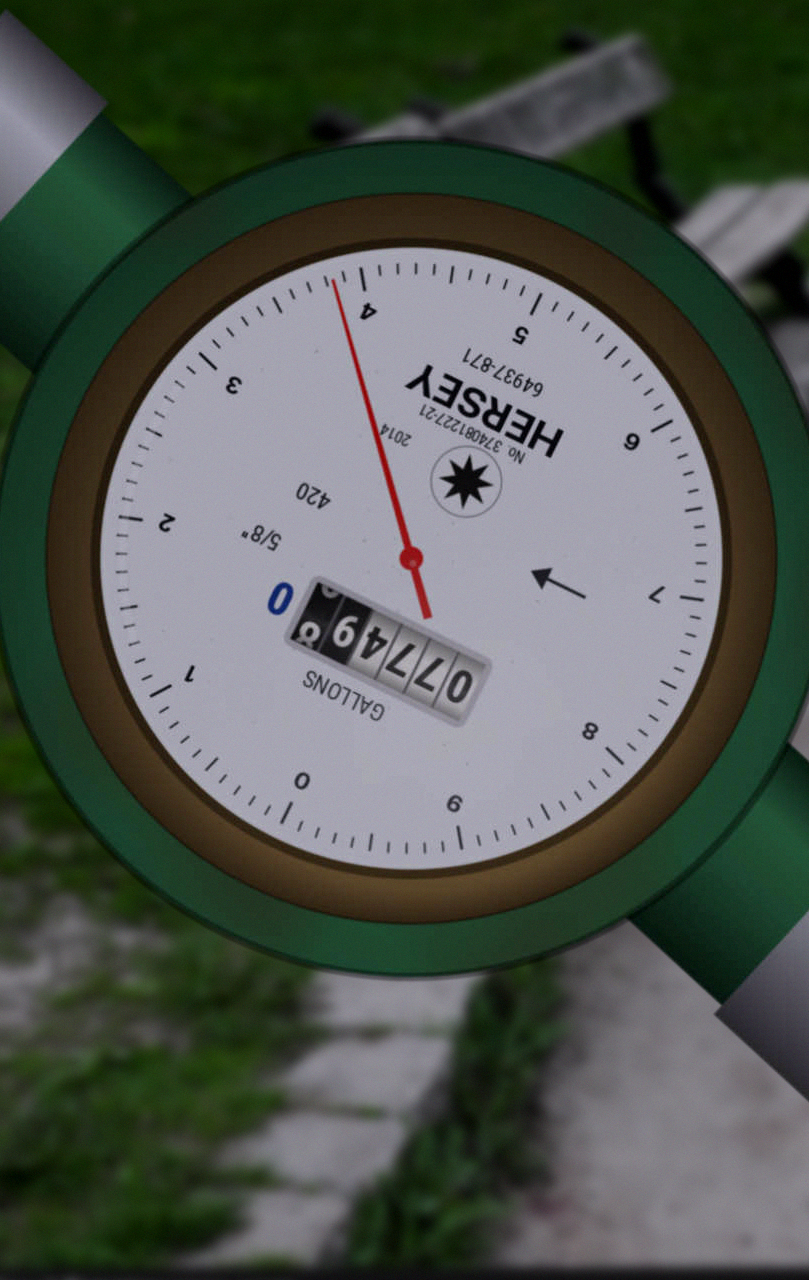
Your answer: 774983.8 (gal)
